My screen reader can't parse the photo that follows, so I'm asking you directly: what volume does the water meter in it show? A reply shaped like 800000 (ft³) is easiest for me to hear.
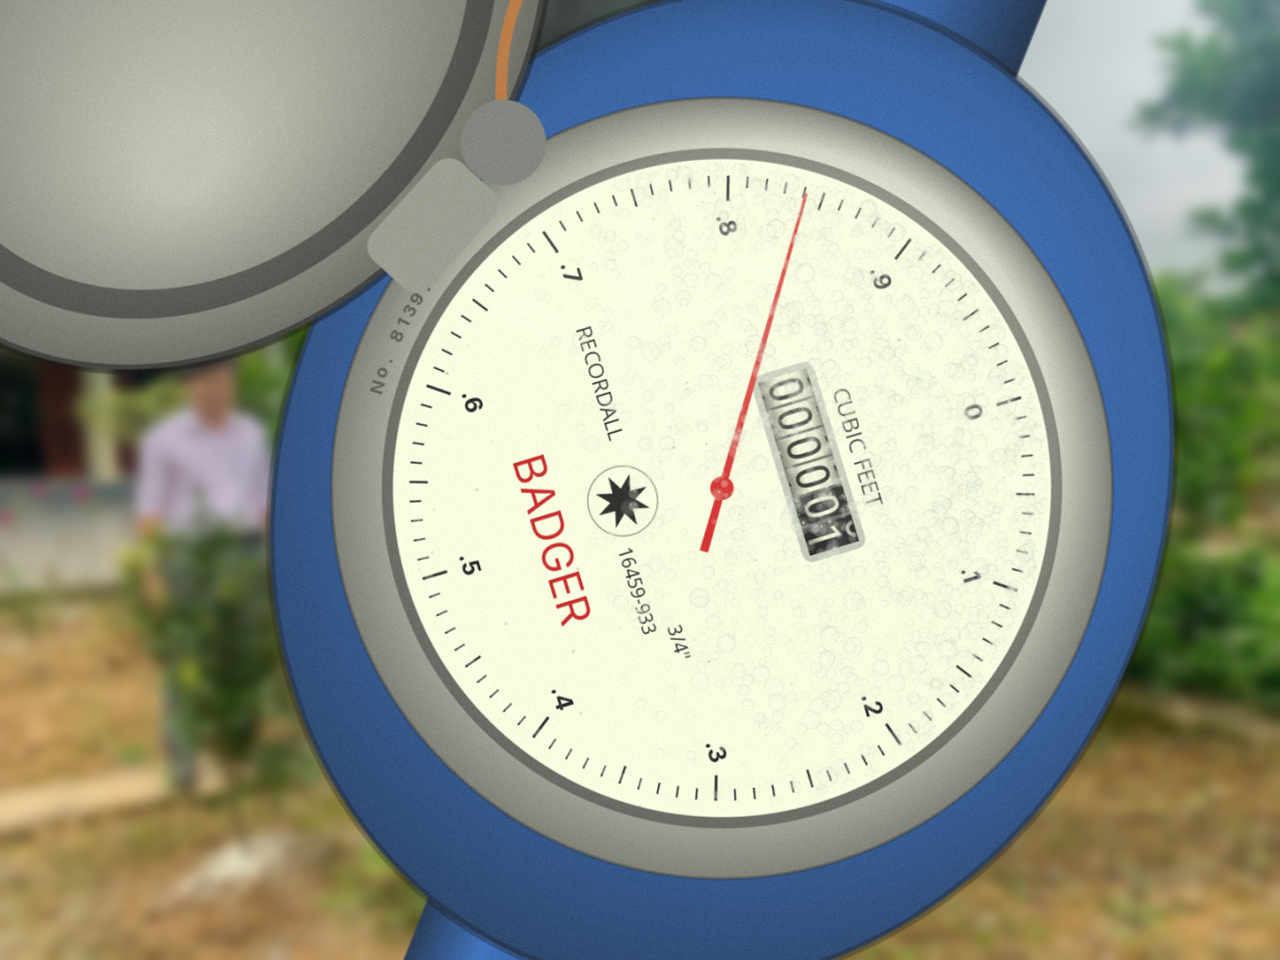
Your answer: 0.84 (ft³)
